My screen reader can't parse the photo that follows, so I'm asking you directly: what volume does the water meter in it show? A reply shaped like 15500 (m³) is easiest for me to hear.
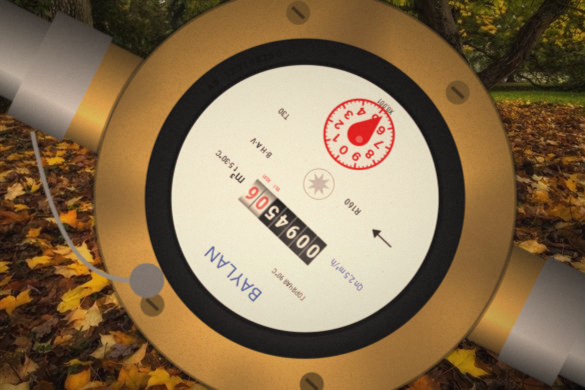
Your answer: 945.065 (m³)
